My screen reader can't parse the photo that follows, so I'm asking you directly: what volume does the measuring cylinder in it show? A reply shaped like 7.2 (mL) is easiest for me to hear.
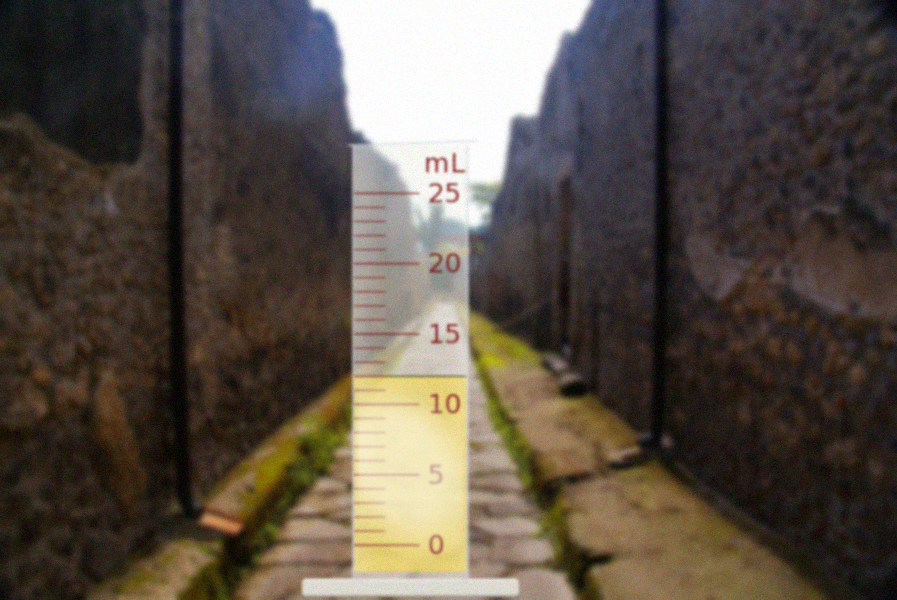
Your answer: 12 (mL)
